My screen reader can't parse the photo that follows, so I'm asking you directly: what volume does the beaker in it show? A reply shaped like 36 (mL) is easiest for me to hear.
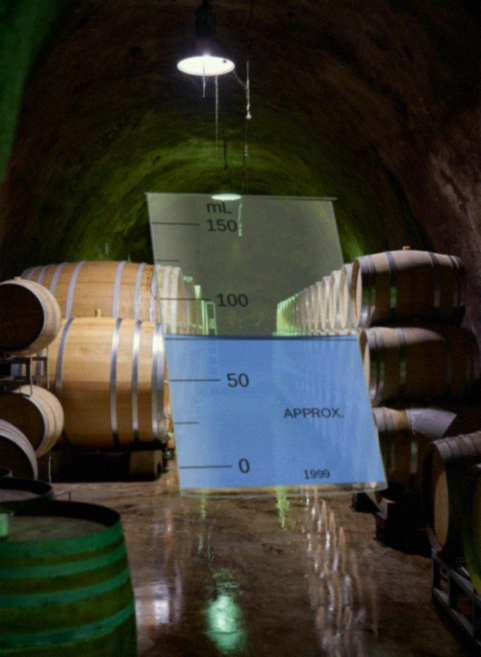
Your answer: 75 (mL)
